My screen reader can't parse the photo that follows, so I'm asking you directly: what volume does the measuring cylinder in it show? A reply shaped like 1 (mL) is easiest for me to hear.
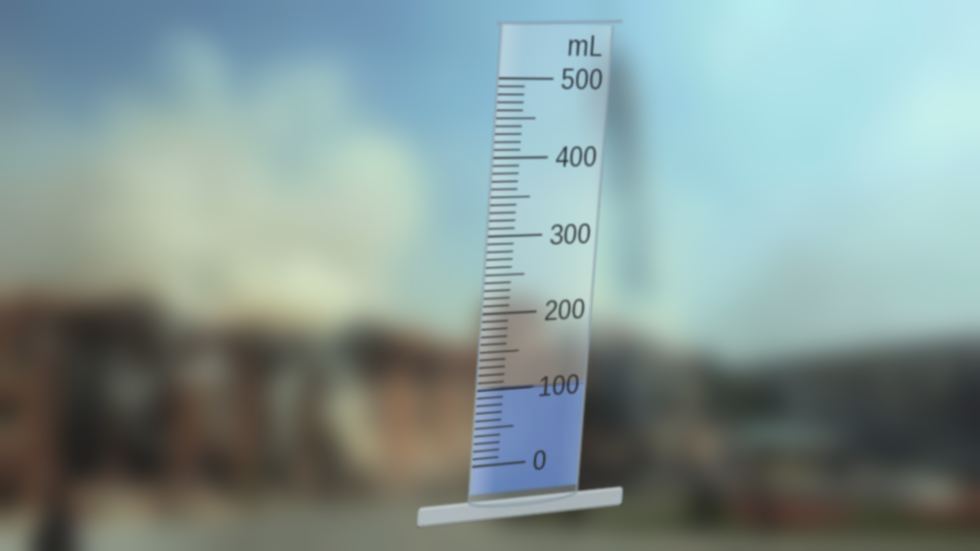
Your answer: 100 (mL)
